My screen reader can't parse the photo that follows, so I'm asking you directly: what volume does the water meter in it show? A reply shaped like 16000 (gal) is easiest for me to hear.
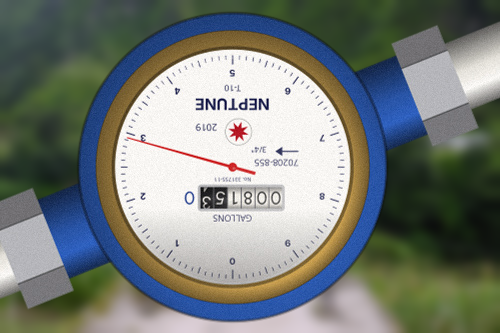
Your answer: 81532.9 (gal)
